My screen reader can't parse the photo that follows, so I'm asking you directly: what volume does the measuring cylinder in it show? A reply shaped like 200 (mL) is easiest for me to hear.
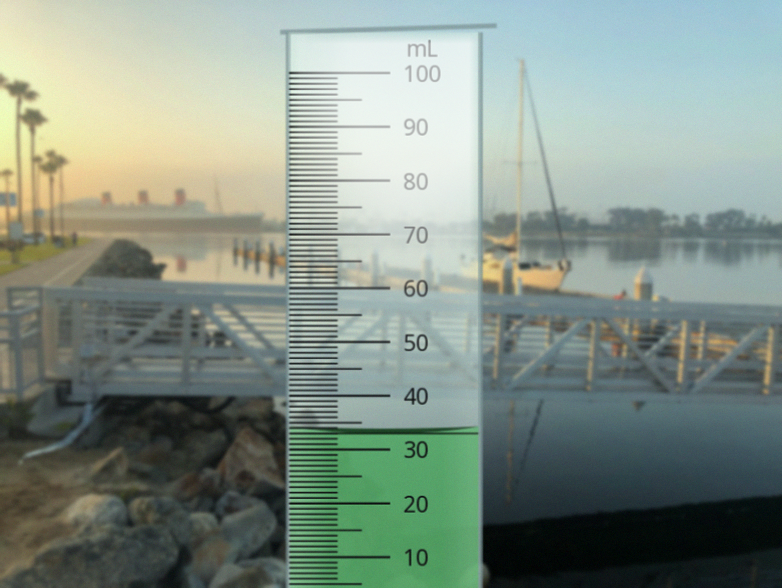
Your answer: 33 (mL)
